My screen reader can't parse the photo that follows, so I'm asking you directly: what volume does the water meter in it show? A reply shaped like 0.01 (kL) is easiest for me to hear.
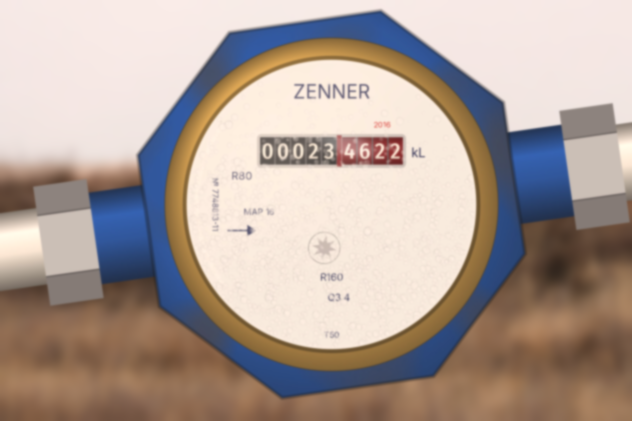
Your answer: 23.4622 (kL)
